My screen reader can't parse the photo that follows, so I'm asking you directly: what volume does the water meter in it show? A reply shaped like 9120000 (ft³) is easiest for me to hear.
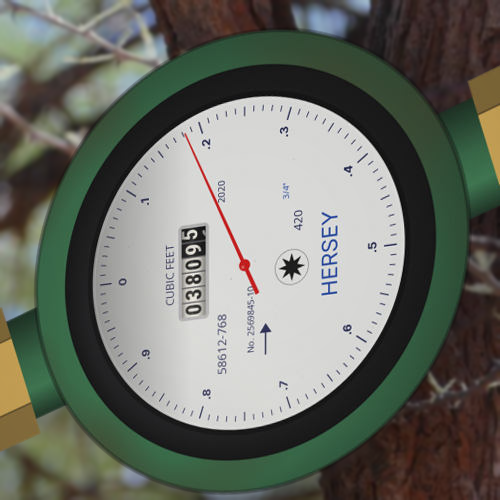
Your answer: 38095.18 (ft³)
